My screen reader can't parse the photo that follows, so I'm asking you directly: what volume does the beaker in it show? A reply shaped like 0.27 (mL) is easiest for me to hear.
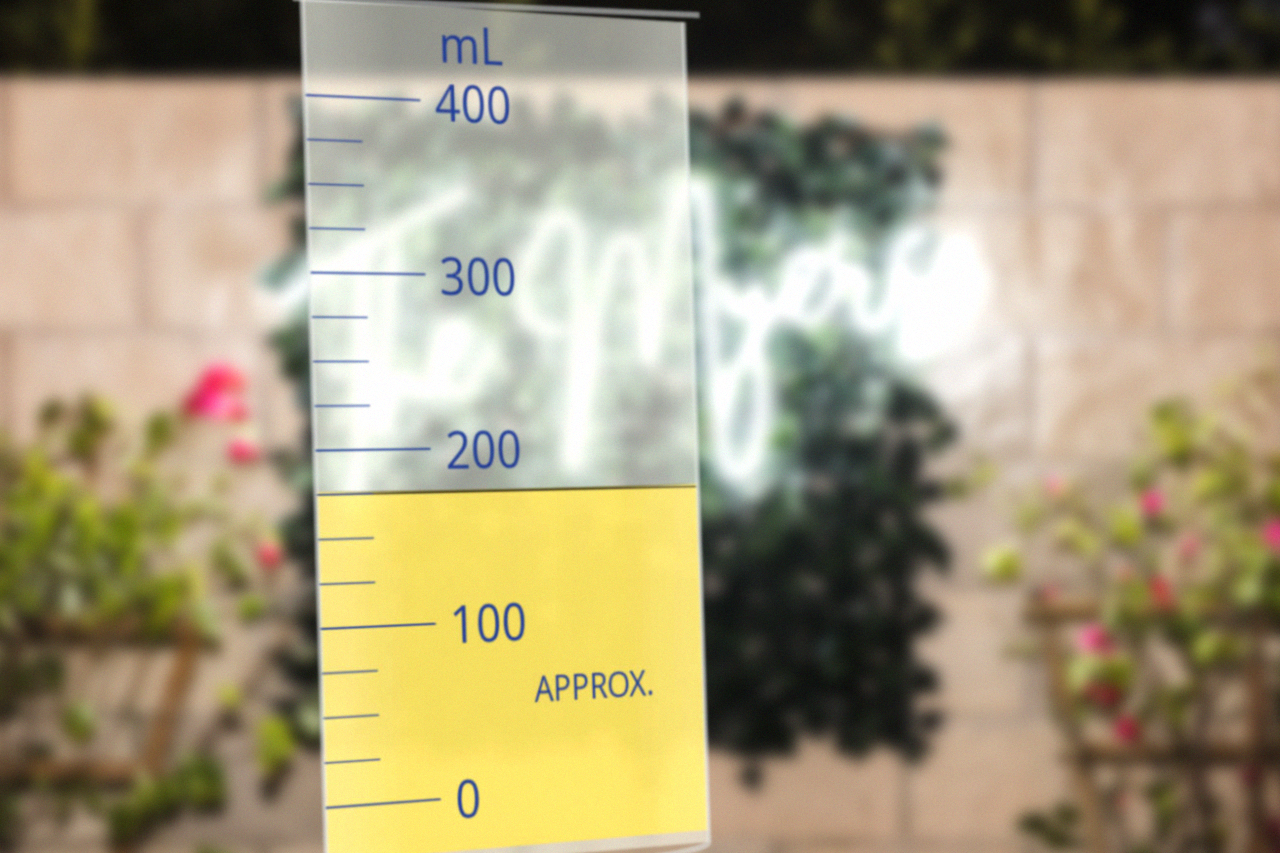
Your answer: 175 (mL)
